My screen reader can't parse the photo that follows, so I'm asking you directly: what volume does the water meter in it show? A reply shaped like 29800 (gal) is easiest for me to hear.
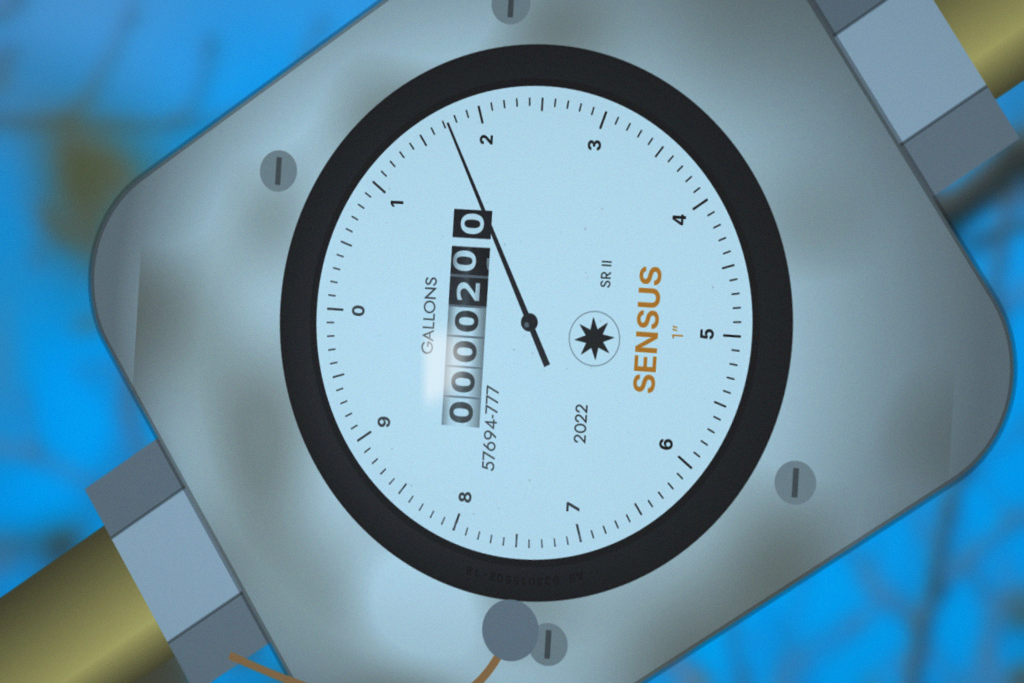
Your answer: 201.7 (gal)
